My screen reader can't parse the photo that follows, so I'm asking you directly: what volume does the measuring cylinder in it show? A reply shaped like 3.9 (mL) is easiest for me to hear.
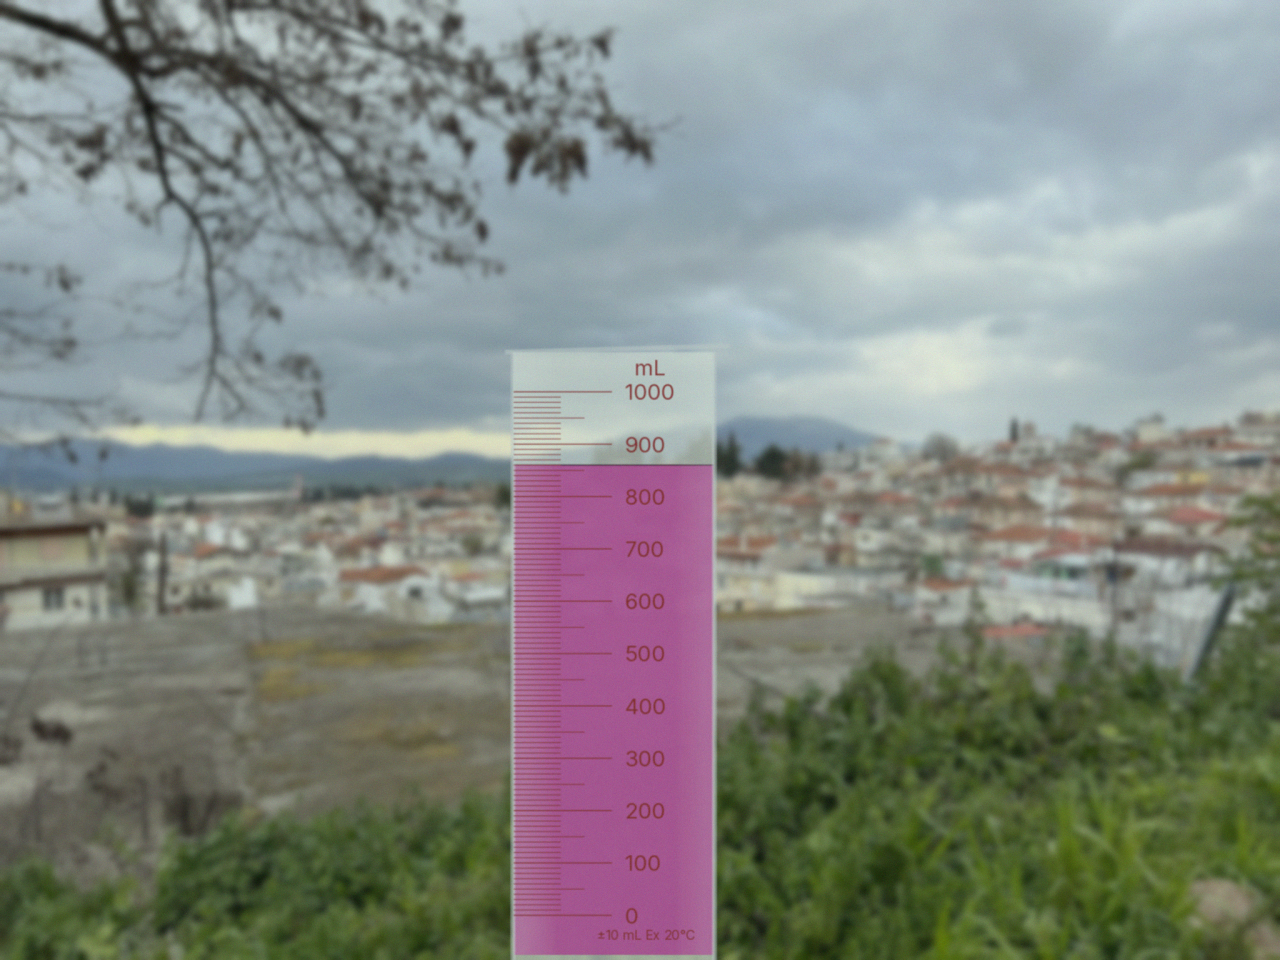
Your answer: 860 (mL)
